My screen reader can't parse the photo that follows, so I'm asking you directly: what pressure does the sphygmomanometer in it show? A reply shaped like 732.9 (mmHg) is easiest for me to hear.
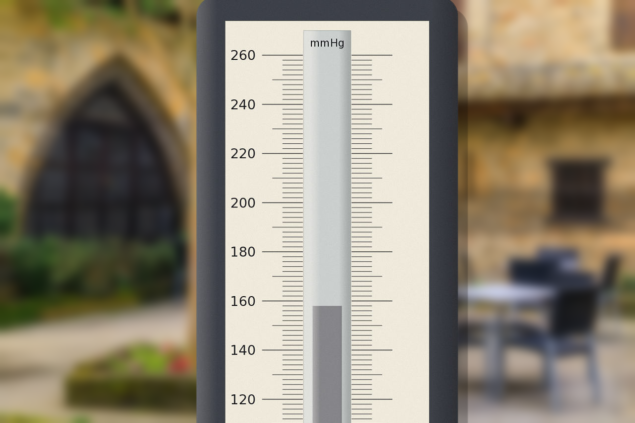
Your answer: 158 (mmHg)
